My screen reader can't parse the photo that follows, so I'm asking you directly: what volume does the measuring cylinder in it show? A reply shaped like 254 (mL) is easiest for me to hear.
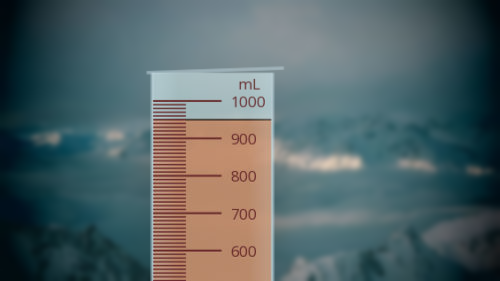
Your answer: 950 (mL)
